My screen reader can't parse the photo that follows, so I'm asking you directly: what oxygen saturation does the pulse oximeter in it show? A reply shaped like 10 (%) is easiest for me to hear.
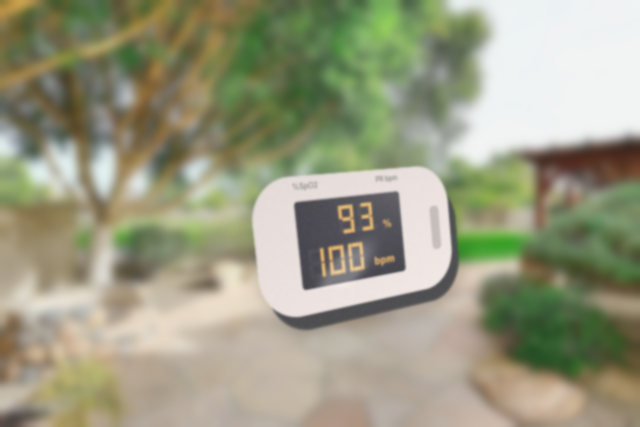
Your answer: 93 (%)
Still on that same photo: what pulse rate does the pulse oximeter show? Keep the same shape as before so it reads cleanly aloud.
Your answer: 100 (bpm)
